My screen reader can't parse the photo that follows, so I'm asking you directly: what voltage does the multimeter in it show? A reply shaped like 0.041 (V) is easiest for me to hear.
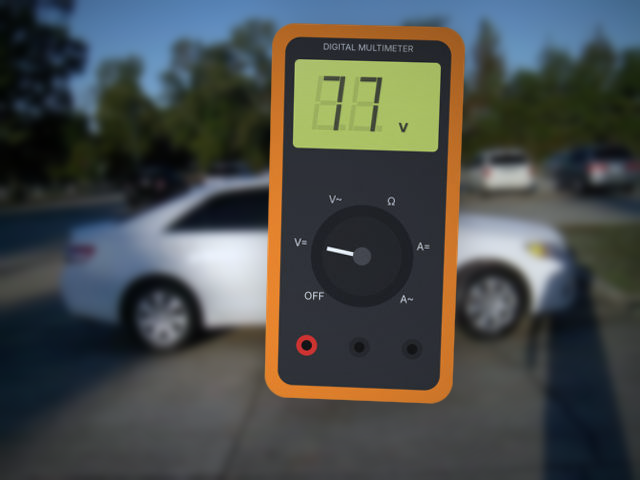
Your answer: 77 (V)
